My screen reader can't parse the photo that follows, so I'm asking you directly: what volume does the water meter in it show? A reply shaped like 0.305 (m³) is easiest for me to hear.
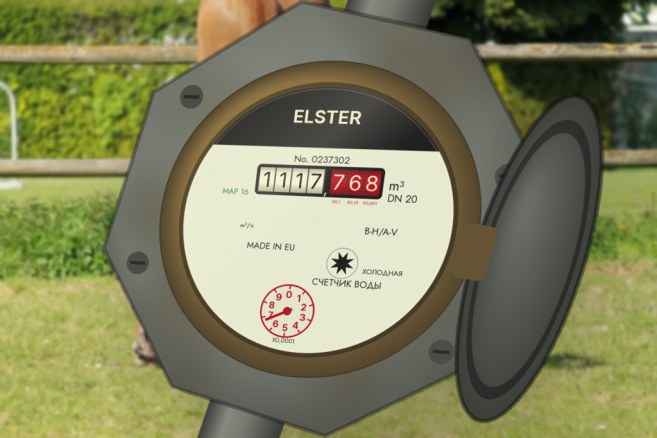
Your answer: 1117.7686 (m³)
